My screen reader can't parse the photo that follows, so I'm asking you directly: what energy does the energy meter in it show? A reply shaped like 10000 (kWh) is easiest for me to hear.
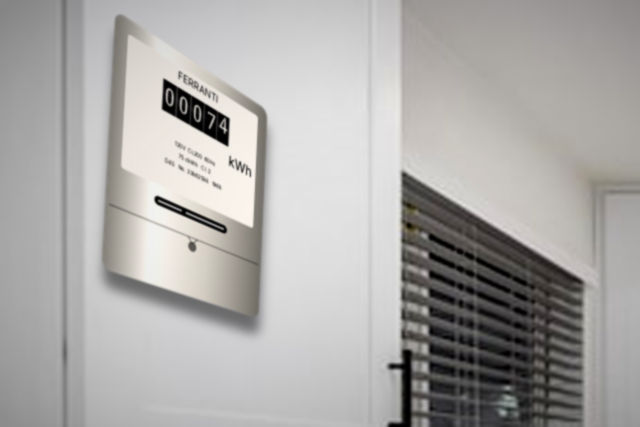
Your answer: 74 (kWh)
